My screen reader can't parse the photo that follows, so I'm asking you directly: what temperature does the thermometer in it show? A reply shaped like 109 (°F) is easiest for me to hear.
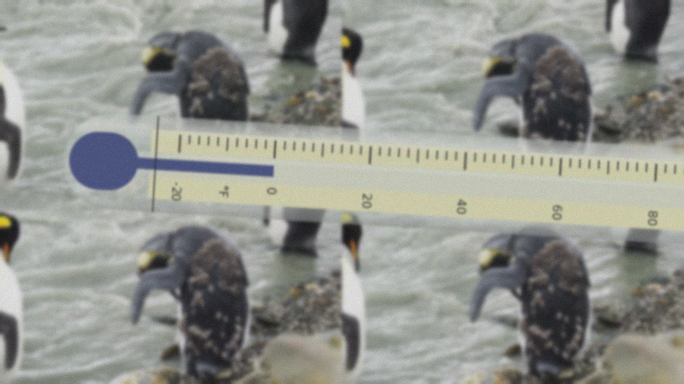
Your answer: 0 (°F)
